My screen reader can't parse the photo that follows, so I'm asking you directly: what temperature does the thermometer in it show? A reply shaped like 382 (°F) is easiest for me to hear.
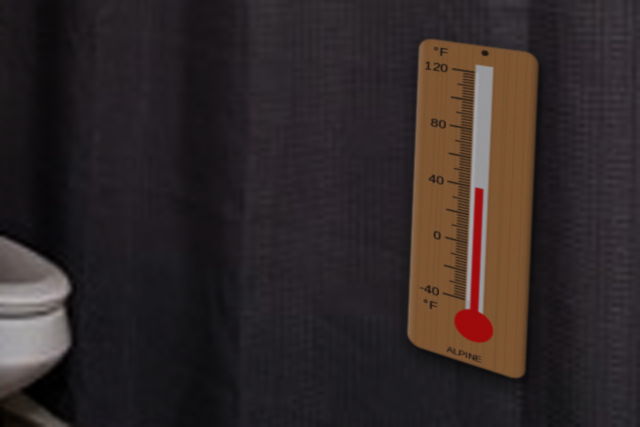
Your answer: 40 (°F)
